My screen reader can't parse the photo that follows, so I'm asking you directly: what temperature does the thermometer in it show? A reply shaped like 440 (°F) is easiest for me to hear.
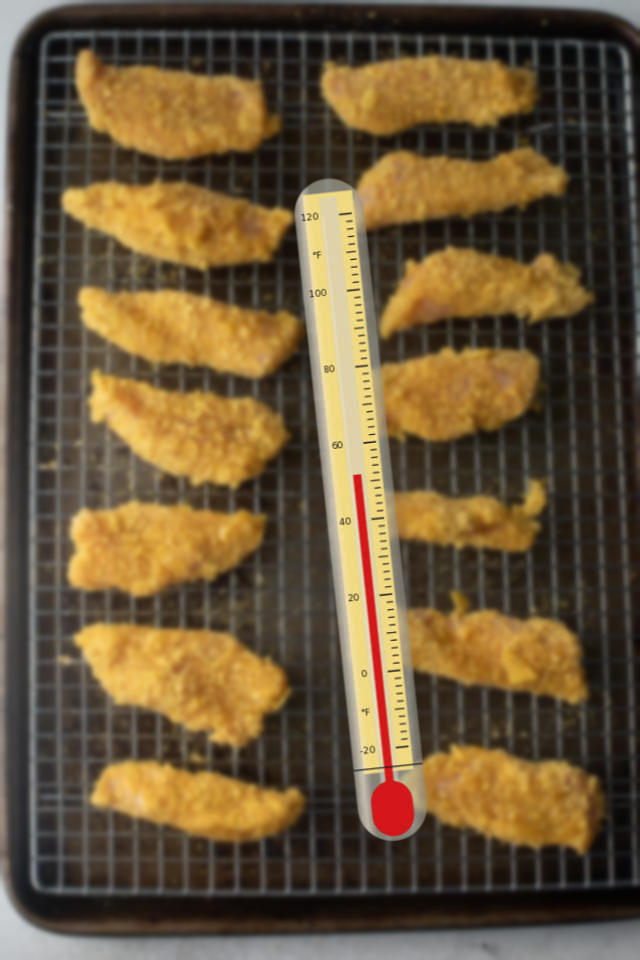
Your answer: 52 (°F)
